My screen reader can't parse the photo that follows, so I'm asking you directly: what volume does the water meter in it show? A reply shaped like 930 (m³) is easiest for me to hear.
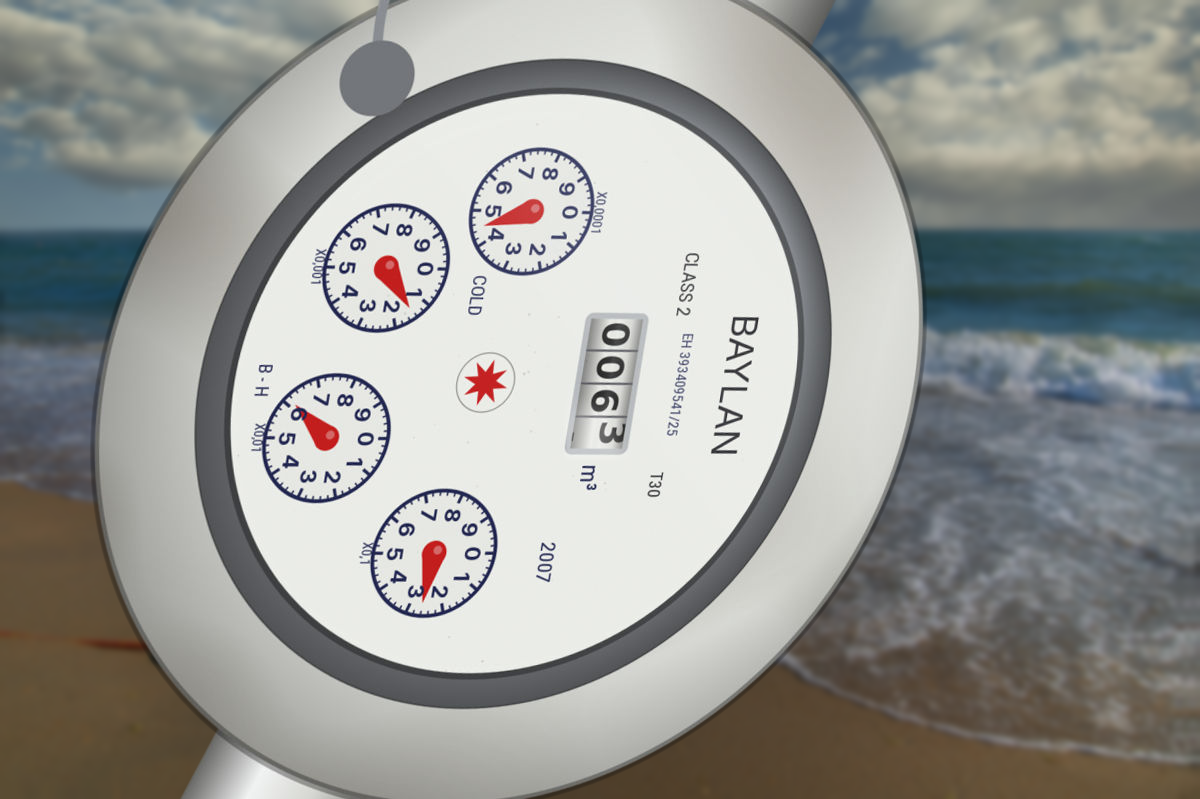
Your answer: 63.2614 (m³)
